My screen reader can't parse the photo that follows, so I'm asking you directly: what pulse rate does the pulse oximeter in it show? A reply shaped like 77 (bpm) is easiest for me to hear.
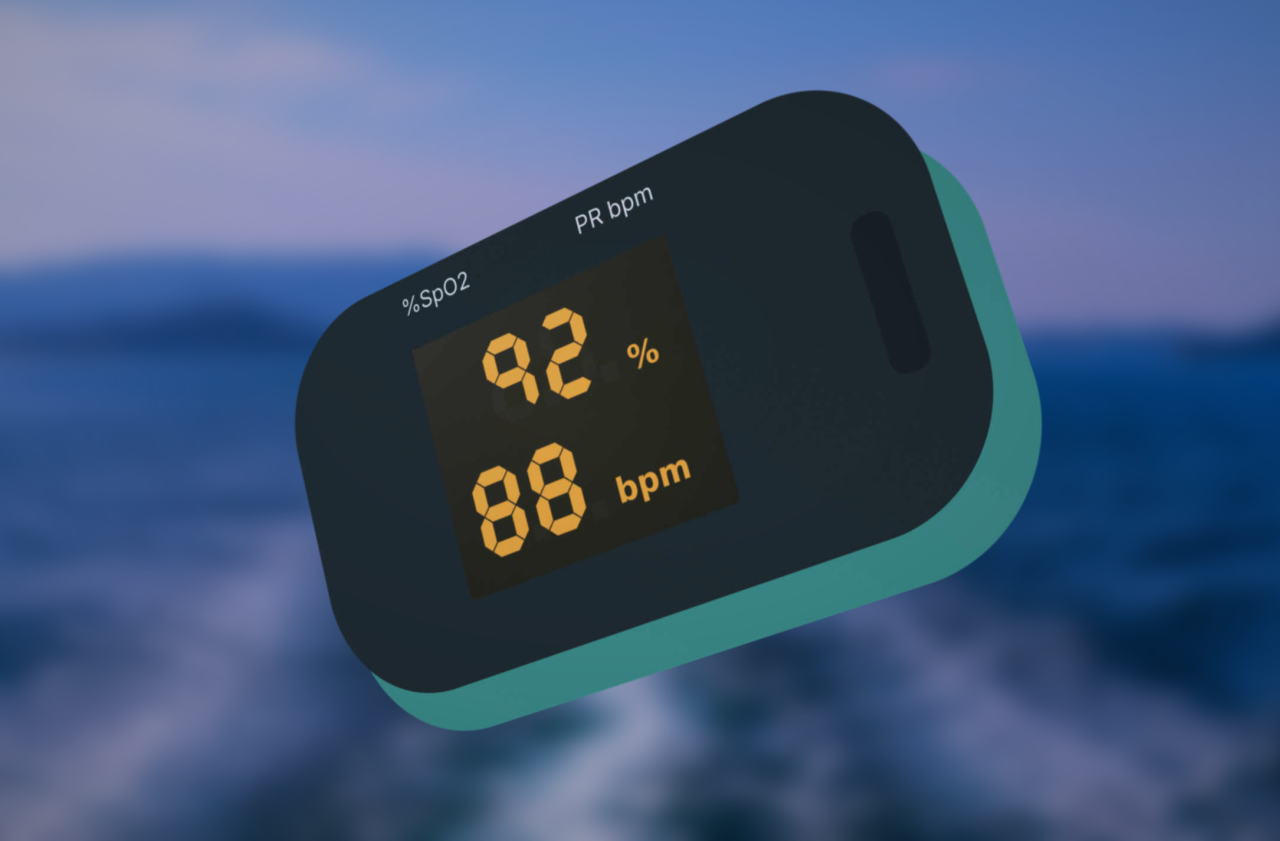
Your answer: 88 (bpm)
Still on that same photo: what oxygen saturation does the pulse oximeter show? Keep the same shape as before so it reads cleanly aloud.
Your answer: 92 (%)
